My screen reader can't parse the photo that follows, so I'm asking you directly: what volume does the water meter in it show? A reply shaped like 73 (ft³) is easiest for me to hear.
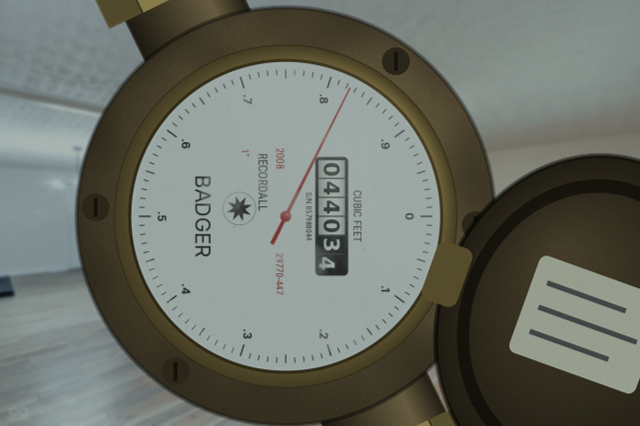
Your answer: 44033.82 (ft³)
